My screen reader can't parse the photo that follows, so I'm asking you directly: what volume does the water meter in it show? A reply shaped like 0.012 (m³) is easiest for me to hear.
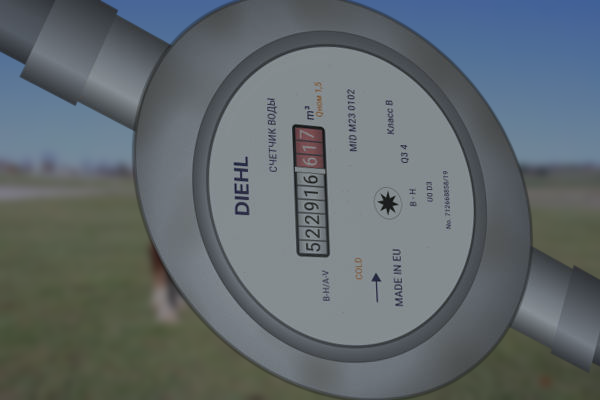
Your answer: 522916.617 (m³)
